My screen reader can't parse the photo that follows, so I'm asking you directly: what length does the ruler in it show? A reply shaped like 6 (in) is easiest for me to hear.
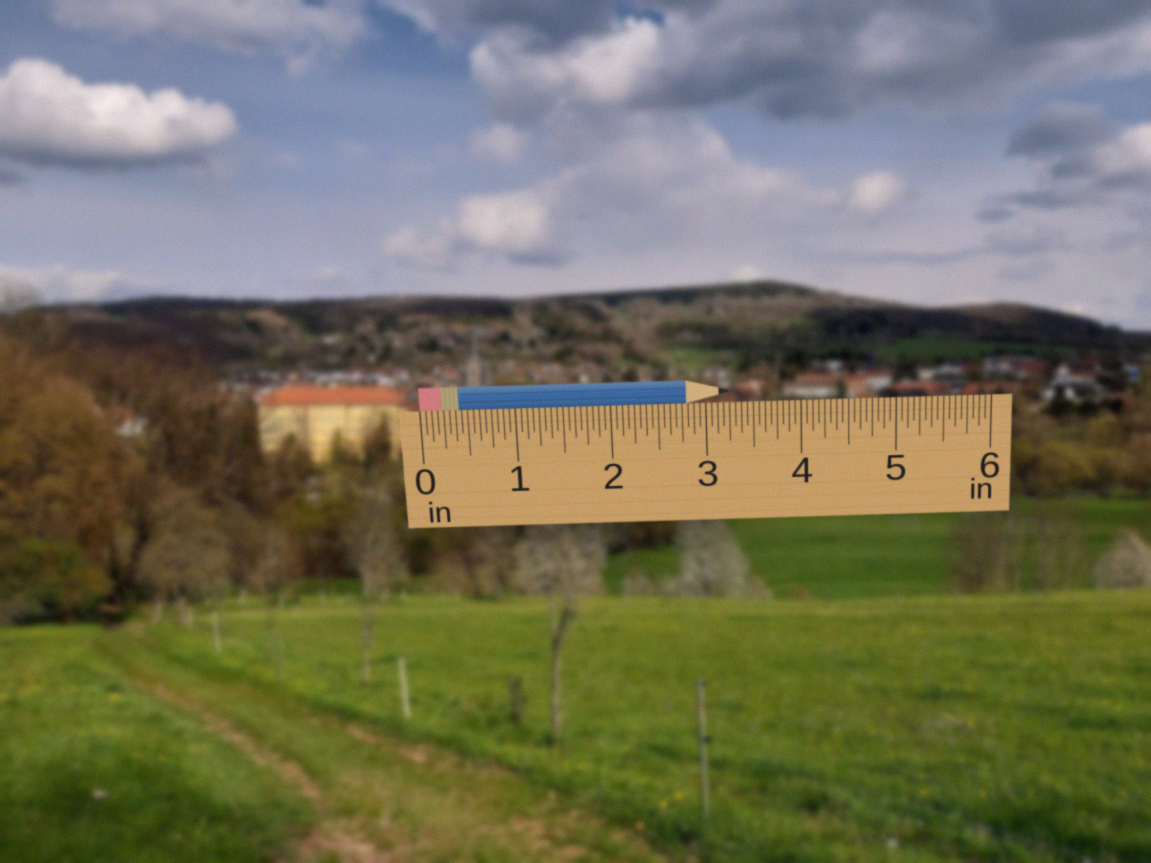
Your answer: 3.25 (in)
